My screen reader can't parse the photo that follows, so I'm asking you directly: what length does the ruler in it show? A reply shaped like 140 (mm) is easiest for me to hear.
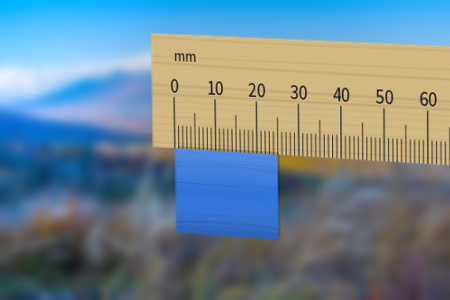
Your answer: 25 (mm)
